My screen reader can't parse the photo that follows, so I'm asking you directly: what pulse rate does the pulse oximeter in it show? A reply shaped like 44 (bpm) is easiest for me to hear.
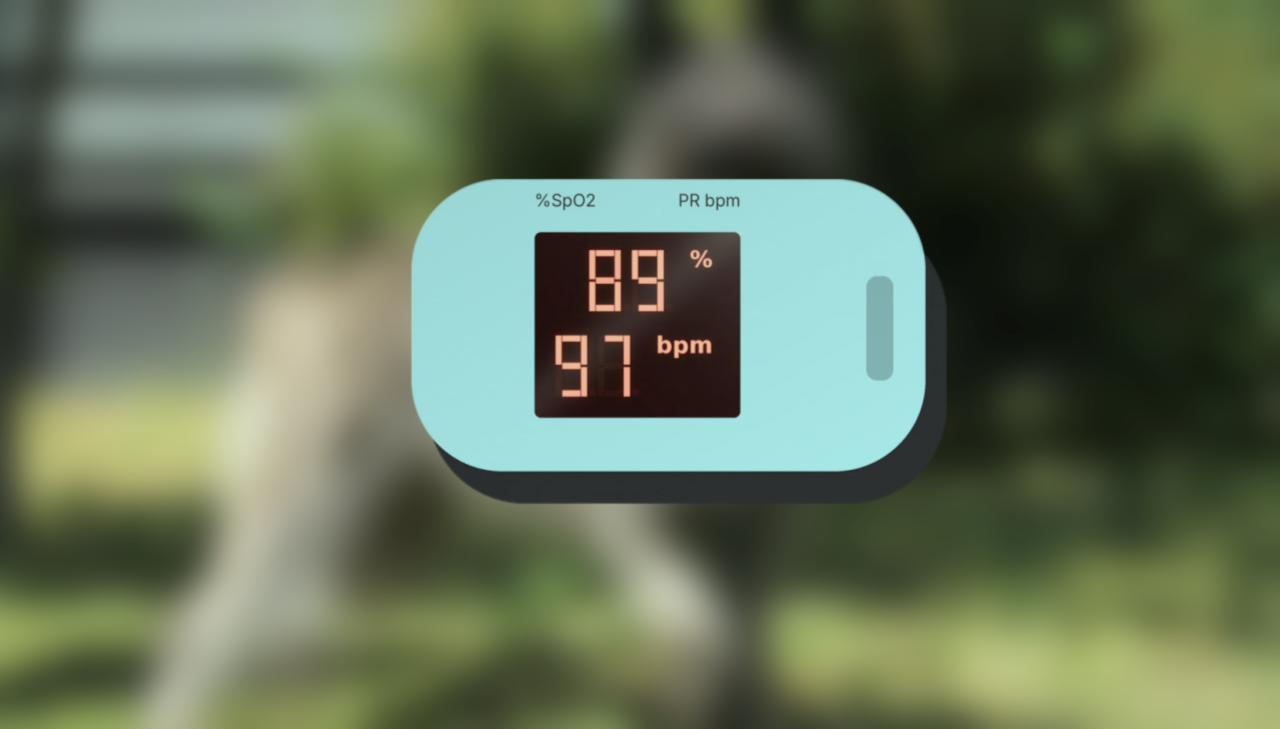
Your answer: 97 (bpm)
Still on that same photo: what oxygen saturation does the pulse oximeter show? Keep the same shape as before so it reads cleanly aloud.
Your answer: 89 (%)
